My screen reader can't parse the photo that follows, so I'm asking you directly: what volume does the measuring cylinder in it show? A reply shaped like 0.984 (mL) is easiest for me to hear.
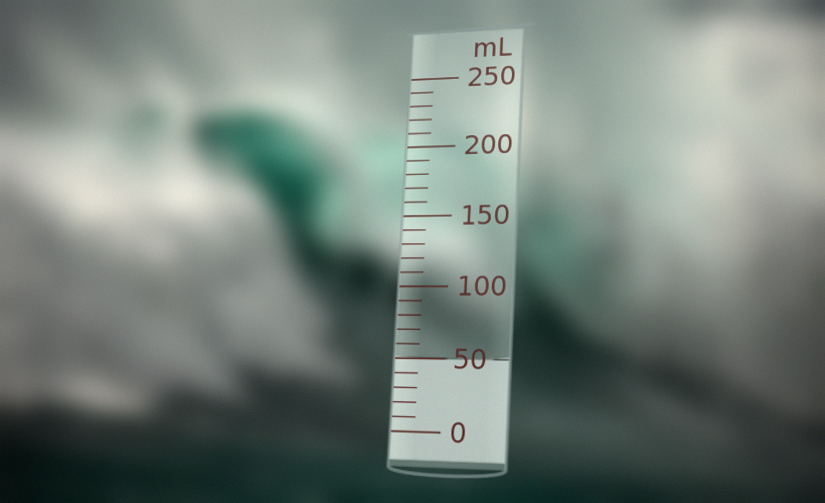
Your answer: 50 (mL)
